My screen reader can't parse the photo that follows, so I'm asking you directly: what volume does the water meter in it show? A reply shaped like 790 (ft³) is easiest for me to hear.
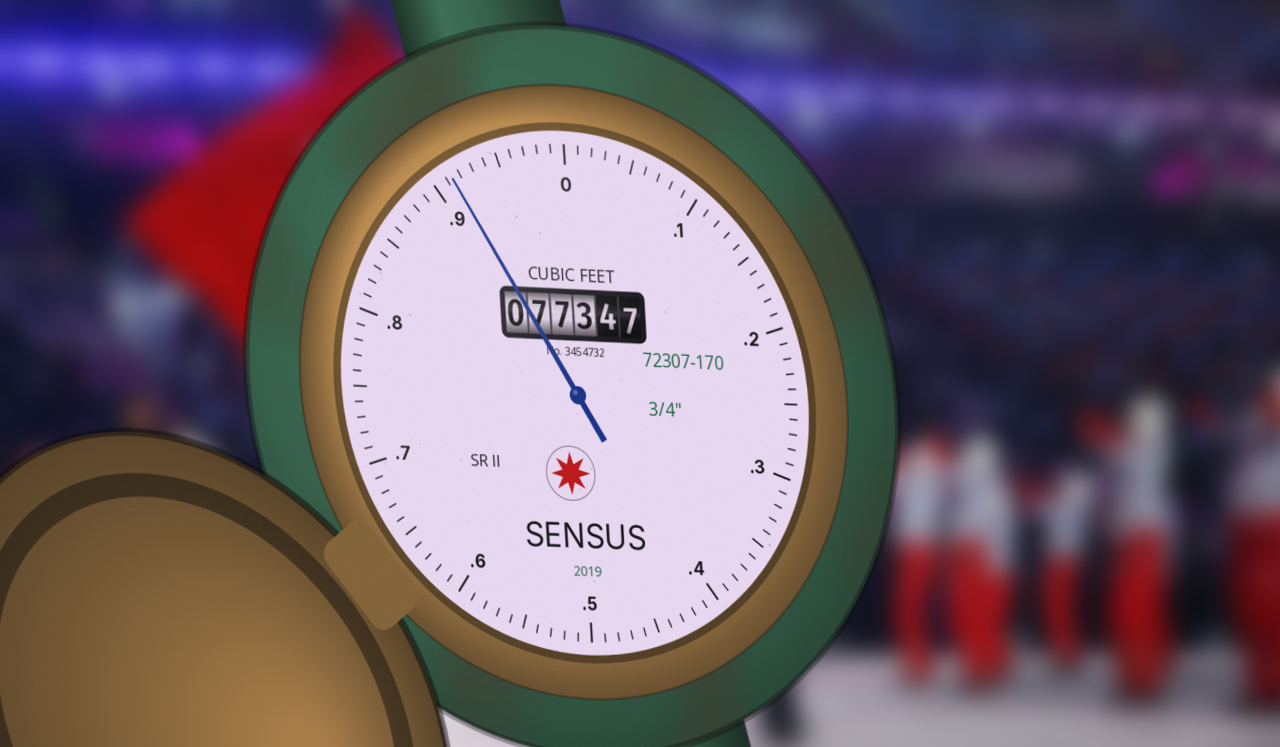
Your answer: 77346.91 (ft³)
